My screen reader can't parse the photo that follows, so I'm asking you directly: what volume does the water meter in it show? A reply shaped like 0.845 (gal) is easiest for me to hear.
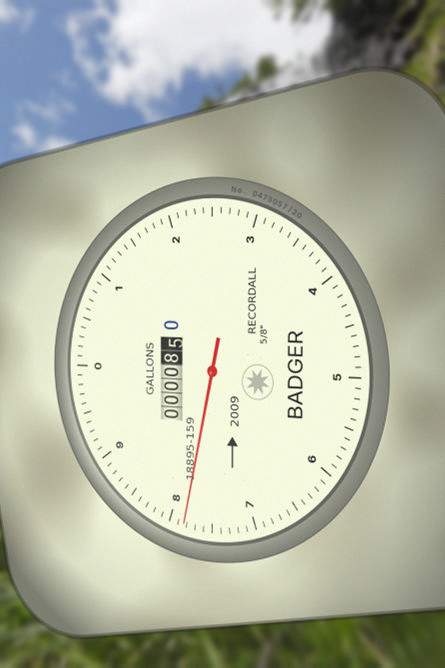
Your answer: 847.8 (gal)
